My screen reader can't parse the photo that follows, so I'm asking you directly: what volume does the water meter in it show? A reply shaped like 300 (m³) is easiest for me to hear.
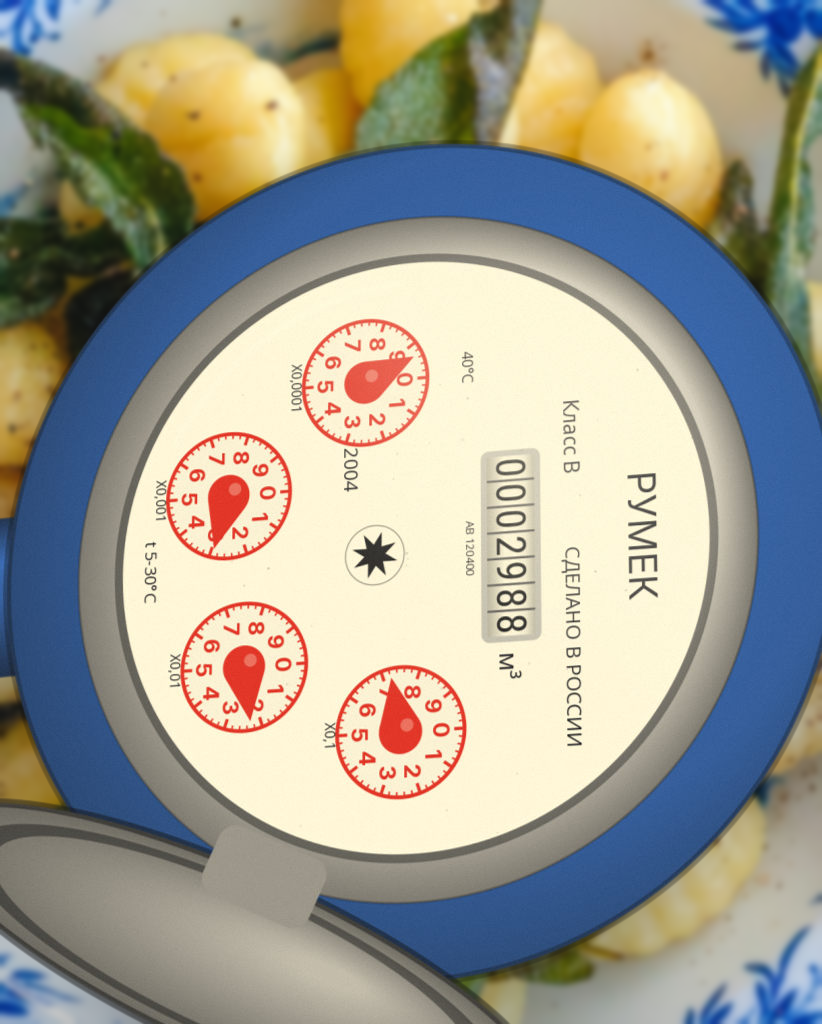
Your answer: 2988.7229 (m³)
